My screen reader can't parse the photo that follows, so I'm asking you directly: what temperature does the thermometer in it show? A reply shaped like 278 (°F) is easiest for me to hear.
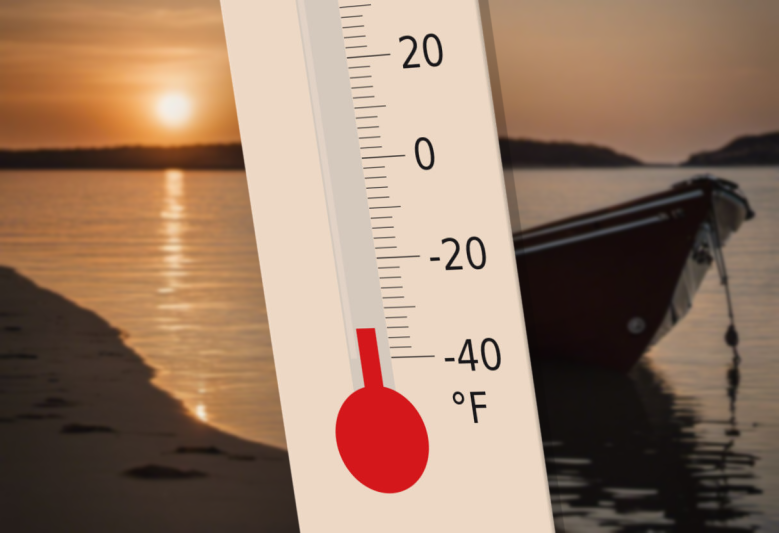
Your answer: -34 (°F)
